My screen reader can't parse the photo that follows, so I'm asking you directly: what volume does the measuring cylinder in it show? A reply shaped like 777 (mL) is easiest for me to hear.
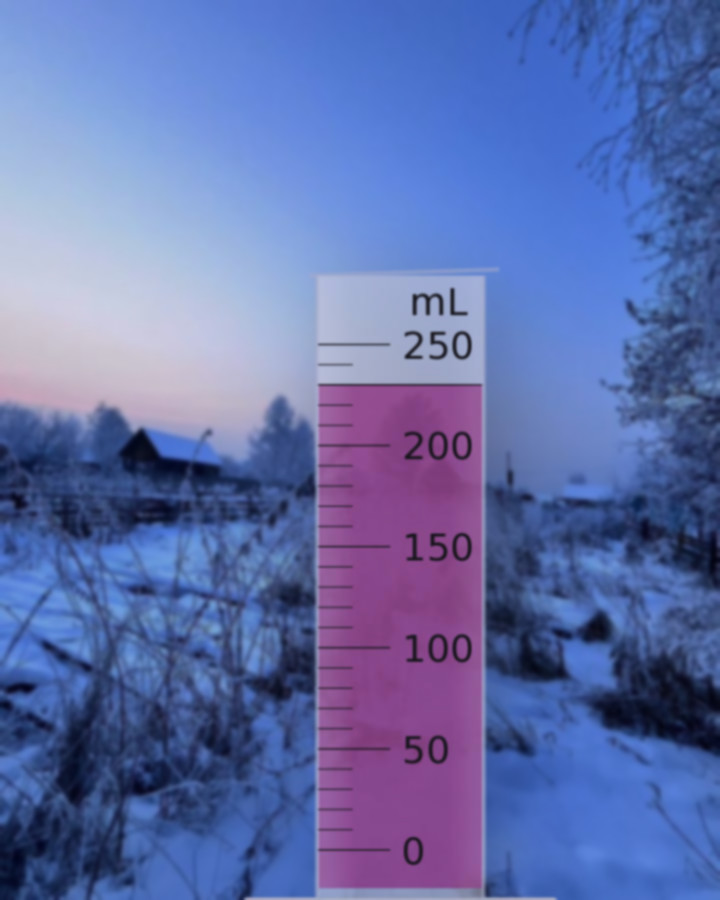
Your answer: 230 (mL)
